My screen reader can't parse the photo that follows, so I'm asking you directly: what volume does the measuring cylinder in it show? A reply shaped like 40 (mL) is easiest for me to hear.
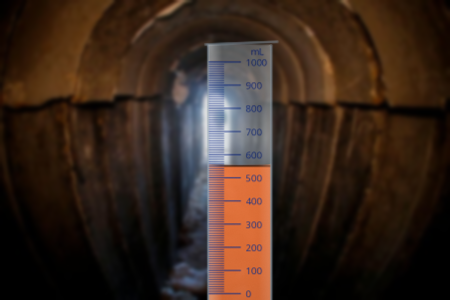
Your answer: 550 (mL)
